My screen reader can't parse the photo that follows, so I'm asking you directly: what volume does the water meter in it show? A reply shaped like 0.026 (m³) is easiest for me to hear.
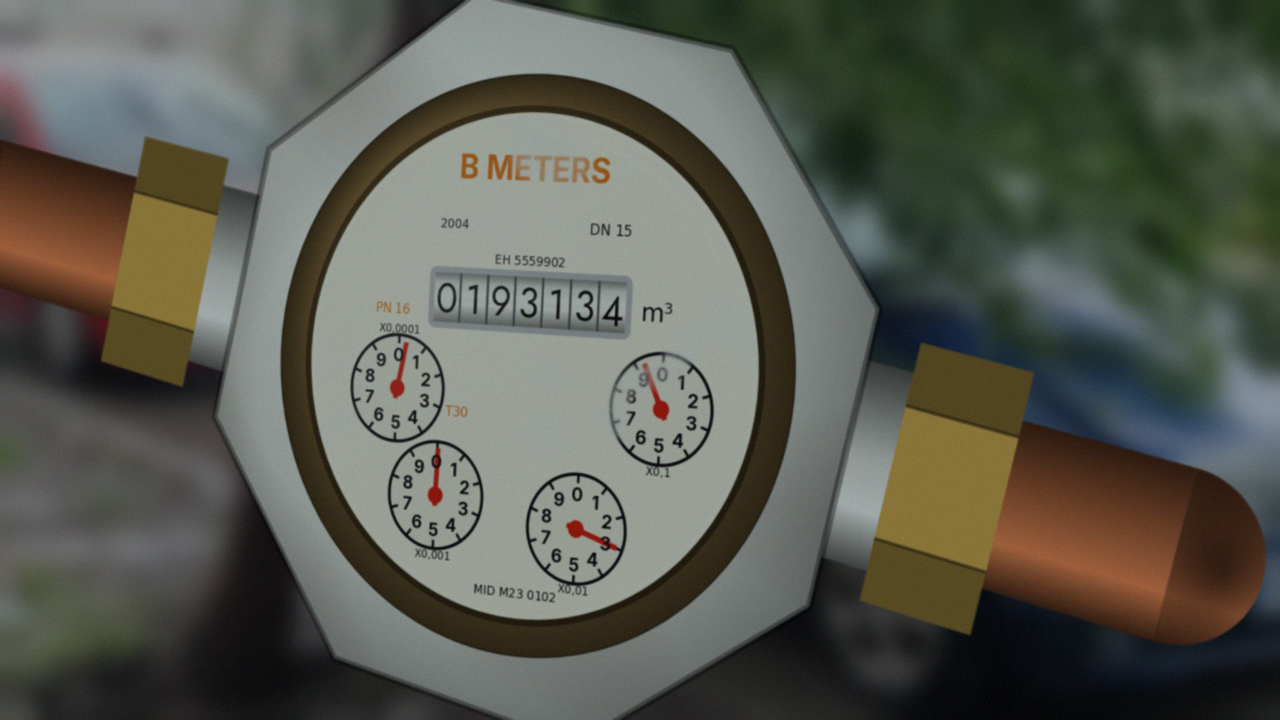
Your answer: 193133.9300 (m³)
